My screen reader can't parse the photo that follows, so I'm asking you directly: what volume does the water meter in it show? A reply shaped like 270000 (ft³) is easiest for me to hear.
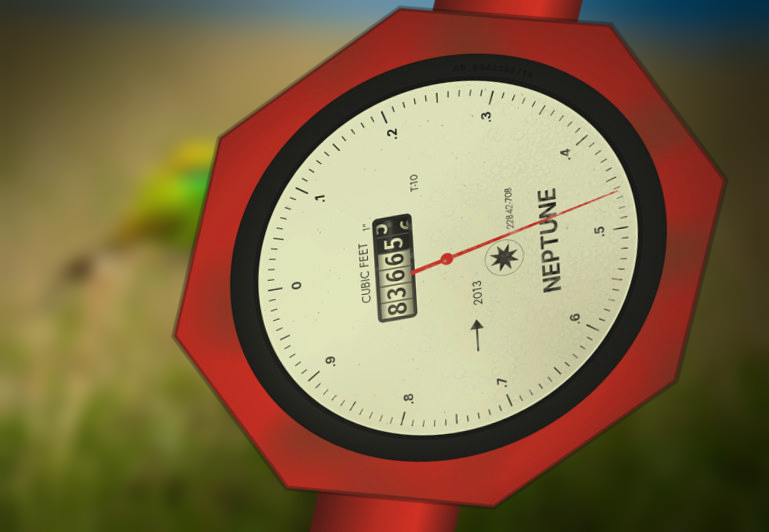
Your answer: 836655.46 (ft³)
